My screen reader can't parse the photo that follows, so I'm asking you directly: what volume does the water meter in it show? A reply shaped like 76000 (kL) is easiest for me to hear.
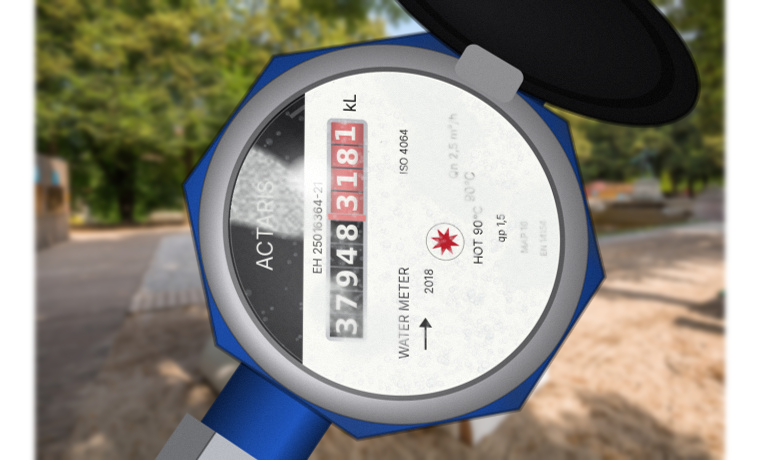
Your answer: 37948.3181 (kL)
